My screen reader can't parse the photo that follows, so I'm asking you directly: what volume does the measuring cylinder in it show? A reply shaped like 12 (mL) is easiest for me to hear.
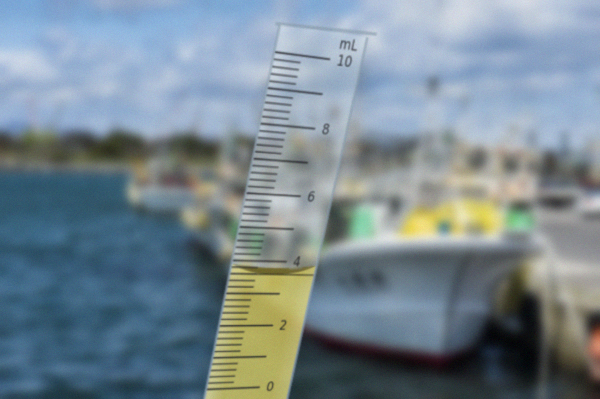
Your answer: 3.6 (mL)
